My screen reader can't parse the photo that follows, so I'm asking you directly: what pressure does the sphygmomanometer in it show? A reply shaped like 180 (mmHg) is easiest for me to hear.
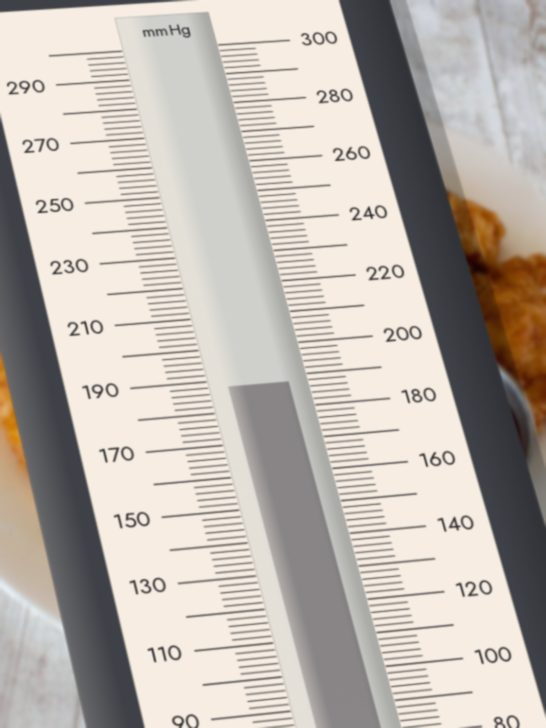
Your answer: 188 (mmHg)
